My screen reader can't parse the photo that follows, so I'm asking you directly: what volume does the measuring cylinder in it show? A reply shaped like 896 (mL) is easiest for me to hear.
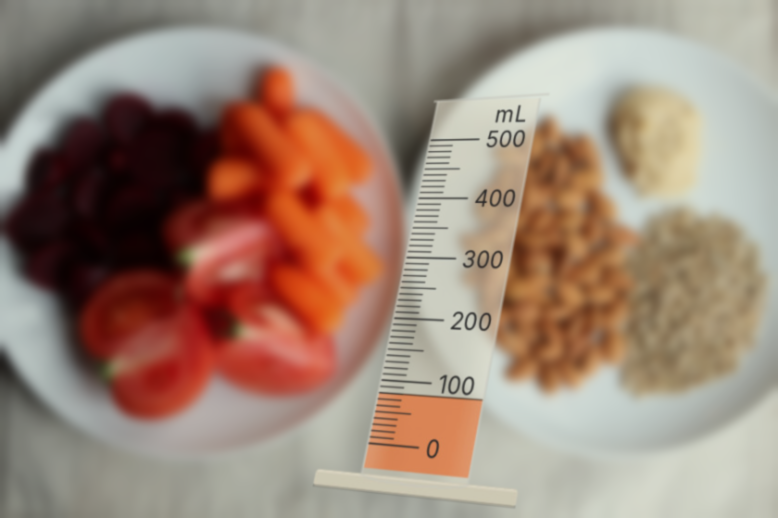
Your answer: 80 (mL)
